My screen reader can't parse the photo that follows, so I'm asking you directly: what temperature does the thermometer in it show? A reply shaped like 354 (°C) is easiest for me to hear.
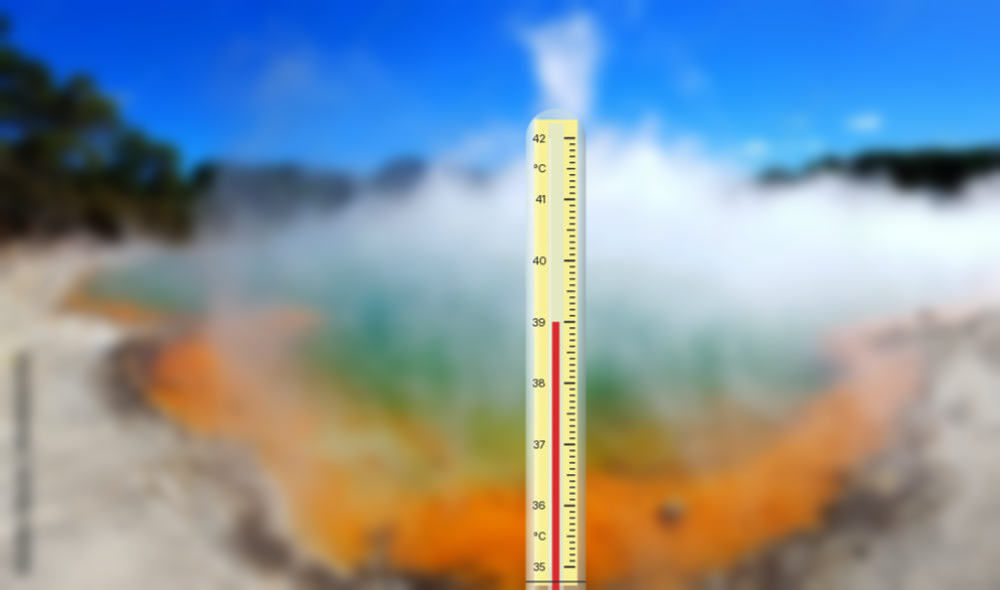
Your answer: 39 (°C)
